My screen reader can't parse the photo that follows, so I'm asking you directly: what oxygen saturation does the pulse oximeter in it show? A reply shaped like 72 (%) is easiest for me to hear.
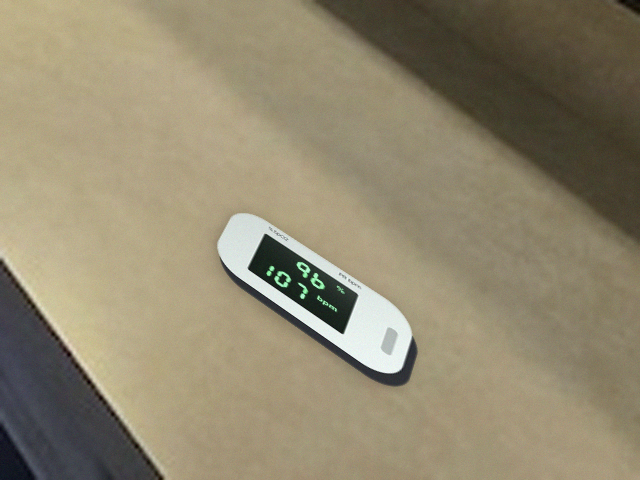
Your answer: 96 (%)
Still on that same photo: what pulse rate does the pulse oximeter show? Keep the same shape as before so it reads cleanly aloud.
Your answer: 107 (bpm)
